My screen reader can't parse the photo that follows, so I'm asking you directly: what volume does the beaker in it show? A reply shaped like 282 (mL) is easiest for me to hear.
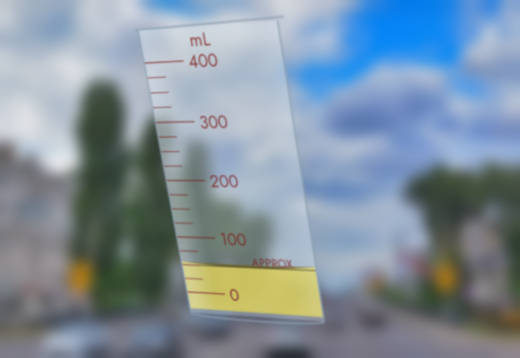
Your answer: 50 (mL)
